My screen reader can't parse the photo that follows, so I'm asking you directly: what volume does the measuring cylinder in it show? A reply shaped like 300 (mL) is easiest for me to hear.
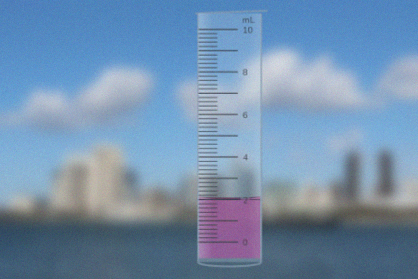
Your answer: 2 (mL)
